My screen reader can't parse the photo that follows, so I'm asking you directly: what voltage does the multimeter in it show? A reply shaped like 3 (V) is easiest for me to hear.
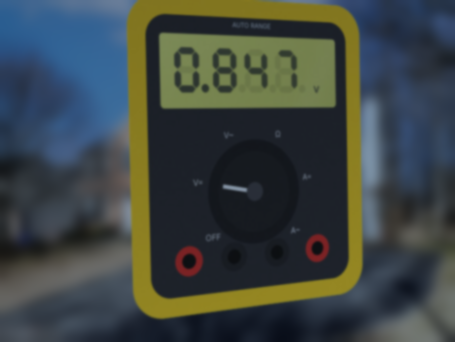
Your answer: 0.847 (V)
